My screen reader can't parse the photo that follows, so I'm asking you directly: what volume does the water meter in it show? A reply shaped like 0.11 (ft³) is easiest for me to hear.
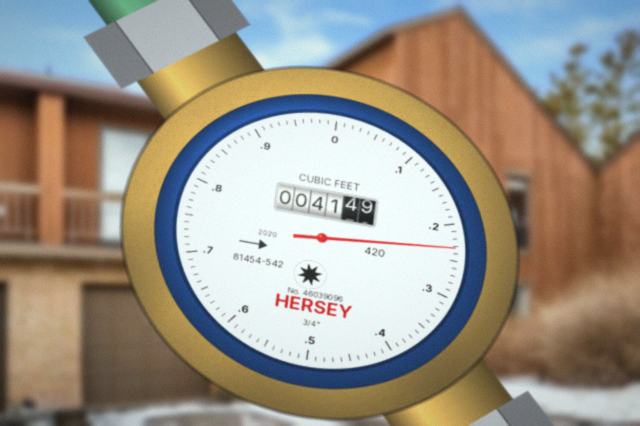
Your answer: 4149.23 (ft³)
